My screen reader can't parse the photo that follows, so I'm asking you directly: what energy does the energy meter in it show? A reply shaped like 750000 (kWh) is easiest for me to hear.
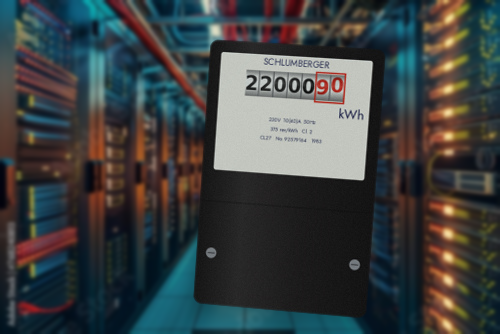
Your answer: 22000.90 (kWh)
